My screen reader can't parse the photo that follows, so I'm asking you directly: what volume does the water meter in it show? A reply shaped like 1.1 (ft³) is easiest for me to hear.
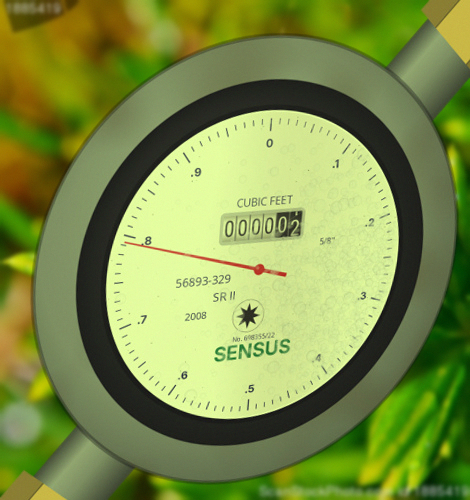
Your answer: 1.79 (ft³)
